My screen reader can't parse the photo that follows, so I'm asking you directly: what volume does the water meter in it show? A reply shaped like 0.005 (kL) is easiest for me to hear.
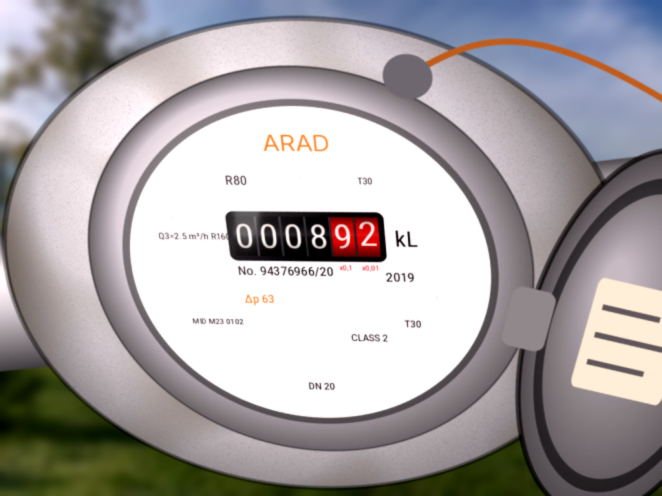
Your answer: 8.92 (kL)
